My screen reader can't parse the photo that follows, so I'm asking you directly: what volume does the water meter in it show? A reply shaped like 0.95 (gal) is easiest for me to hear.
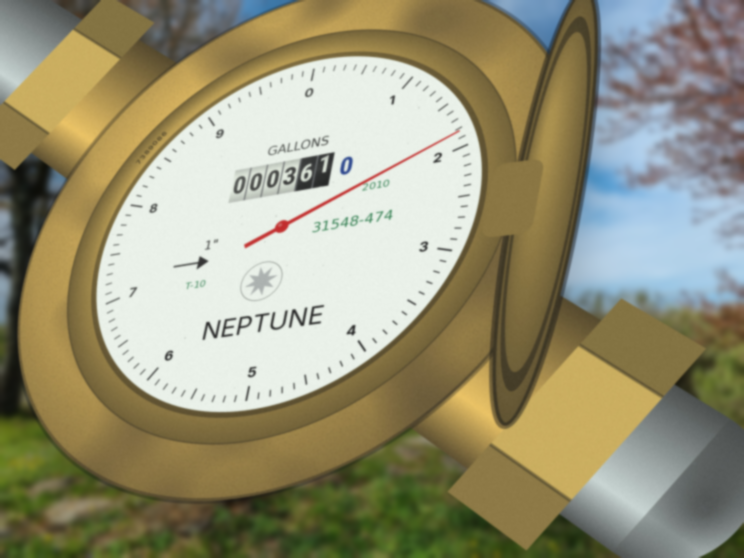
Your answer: 3611.8 (gal)
